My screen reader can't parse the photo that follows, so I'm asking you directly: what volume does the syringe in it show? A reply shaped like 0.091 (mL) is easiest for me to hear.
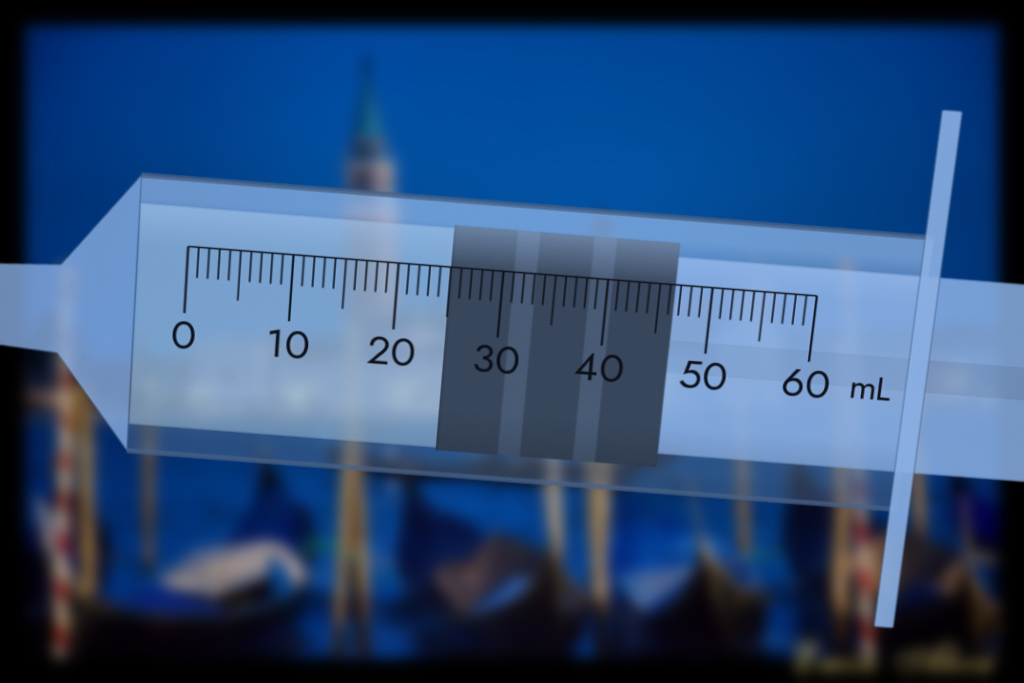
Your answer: 25 (mL)
